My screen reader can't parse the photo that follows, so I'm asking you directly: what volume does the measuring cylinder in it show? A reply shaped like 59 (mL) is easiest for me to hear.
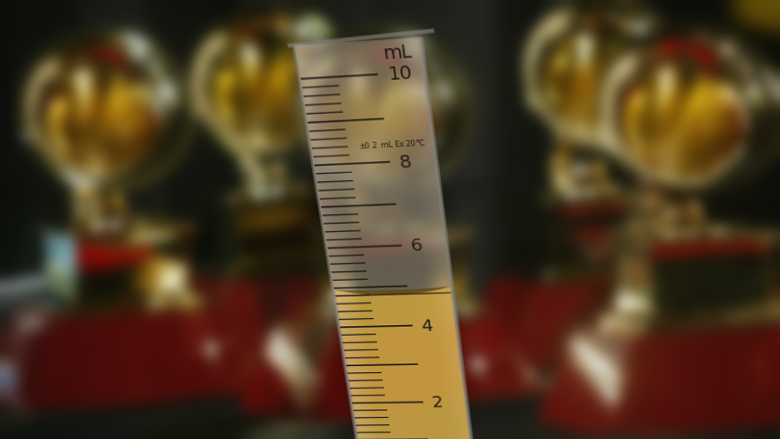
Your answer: 4.8 (mL)
